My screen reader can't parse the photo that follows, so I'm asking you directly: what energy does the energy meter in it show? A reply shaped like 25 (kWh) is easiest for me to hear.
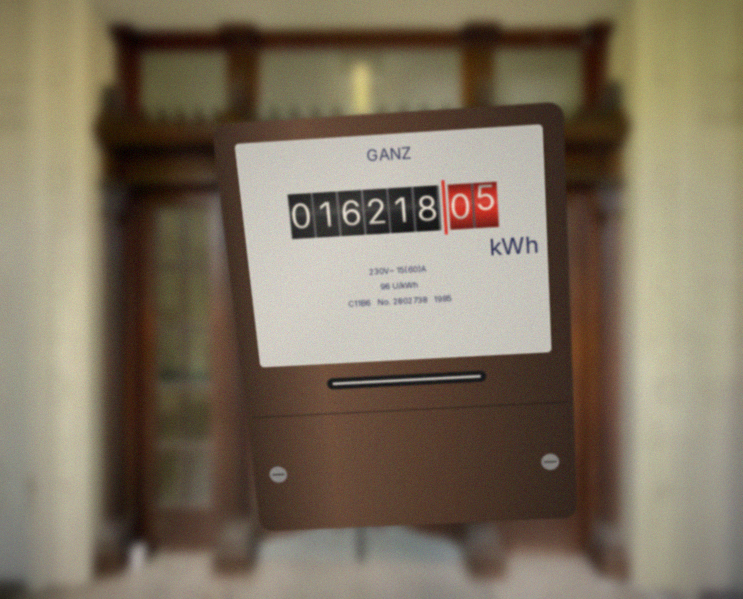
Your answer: 16218.05 (kWh)
